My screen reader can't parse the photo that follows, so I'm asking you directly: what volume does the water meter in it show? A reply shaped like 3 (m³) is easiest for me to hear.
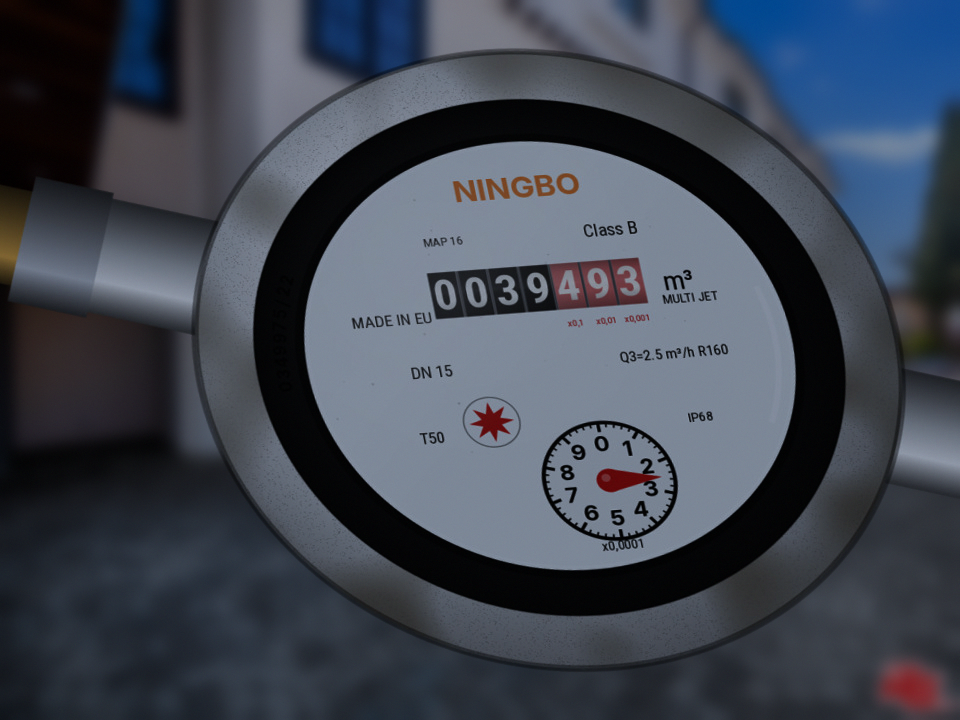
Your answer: 39.4932 (m³)
